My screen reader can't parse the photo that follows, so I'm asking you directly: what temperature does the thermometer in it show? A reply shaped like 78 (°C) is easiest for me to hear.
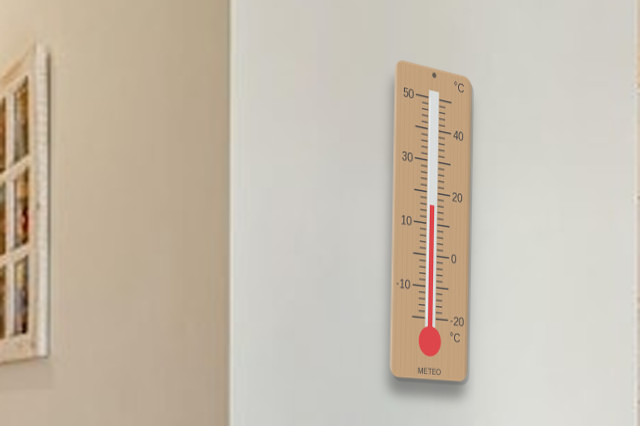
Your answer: 16 (°C)
